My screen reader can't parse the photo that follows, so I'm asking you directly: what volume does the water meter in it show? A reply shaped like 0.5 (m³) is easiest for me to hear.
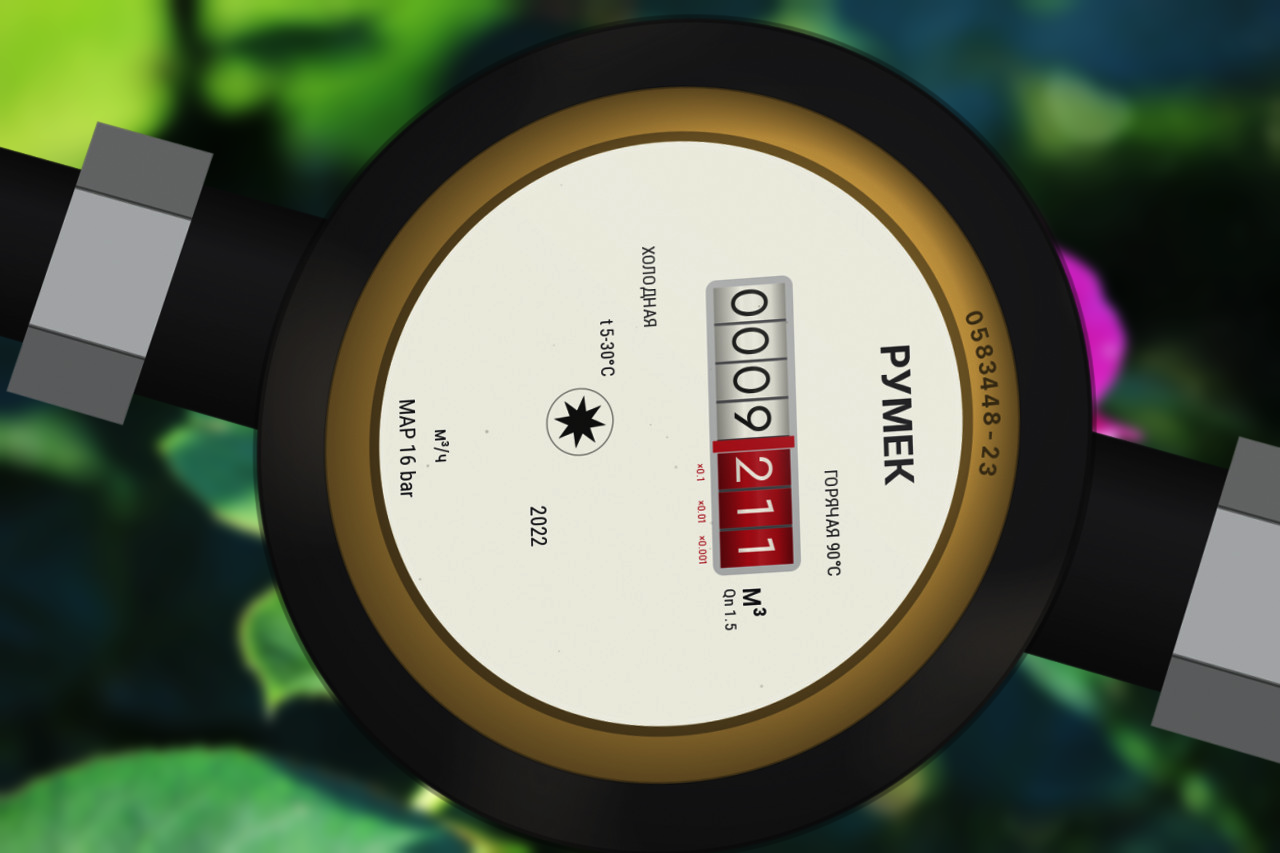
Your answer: 9.211 (m³)
